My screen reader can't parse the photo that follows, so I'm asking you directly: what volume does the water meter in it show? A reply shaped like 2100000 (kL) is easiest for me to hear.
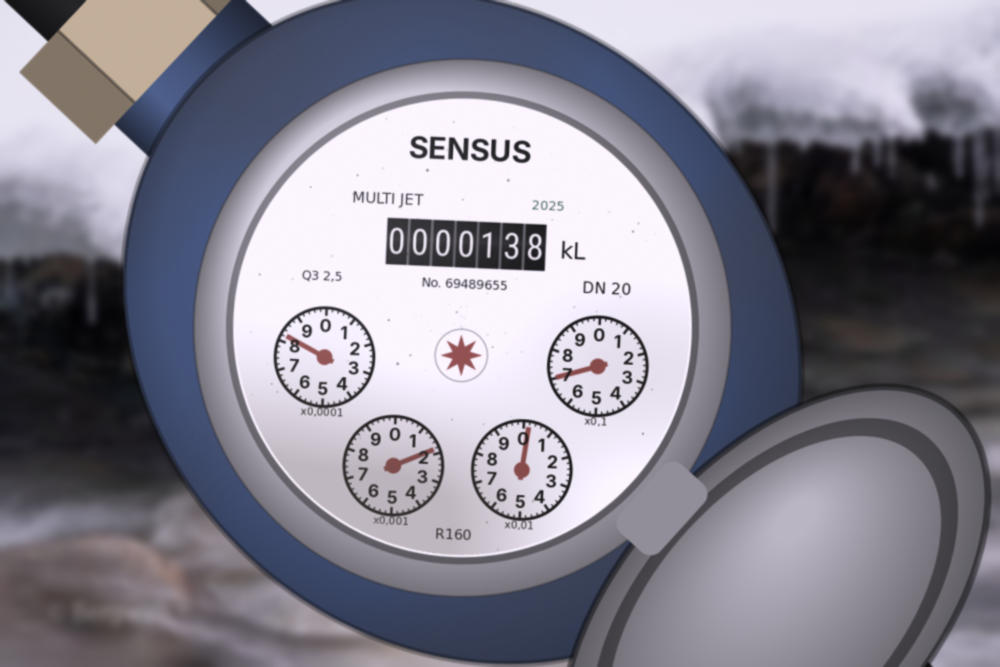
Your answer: 138.7018 (kL)
